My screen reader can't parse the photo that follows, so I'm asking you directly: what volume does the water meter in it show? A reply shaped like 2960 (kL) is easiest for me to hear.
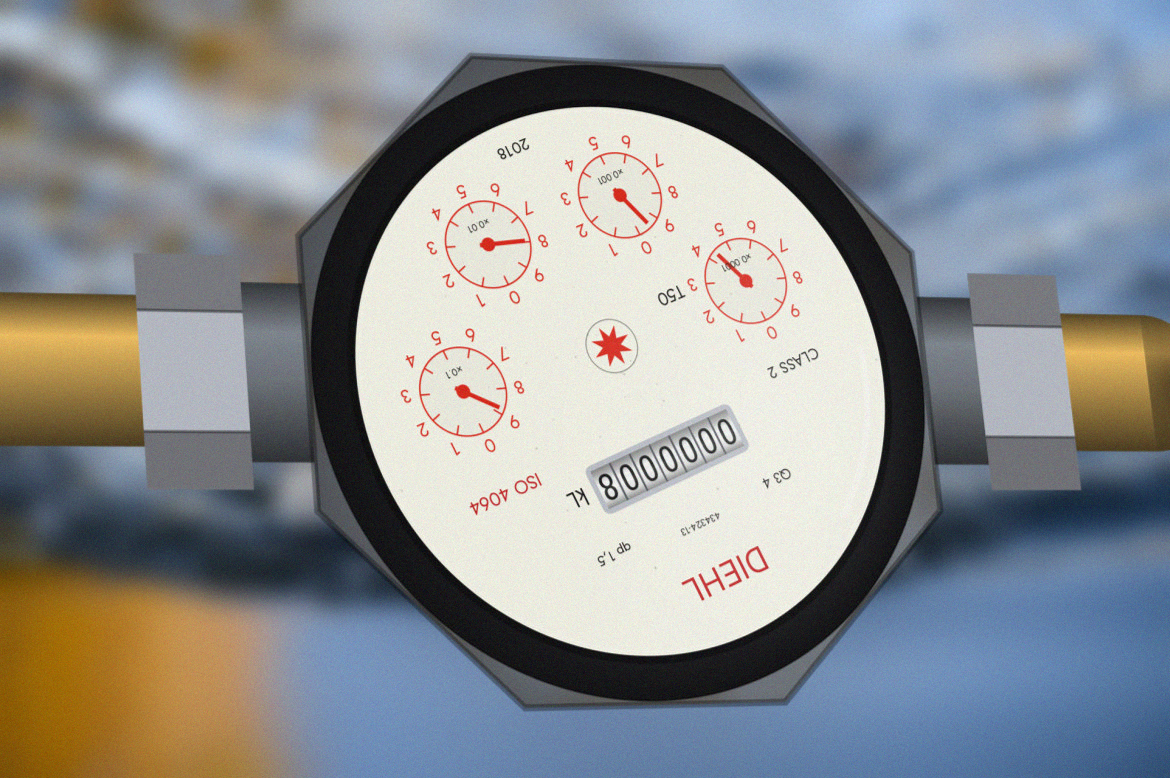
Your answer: 8.8794 (kL)
